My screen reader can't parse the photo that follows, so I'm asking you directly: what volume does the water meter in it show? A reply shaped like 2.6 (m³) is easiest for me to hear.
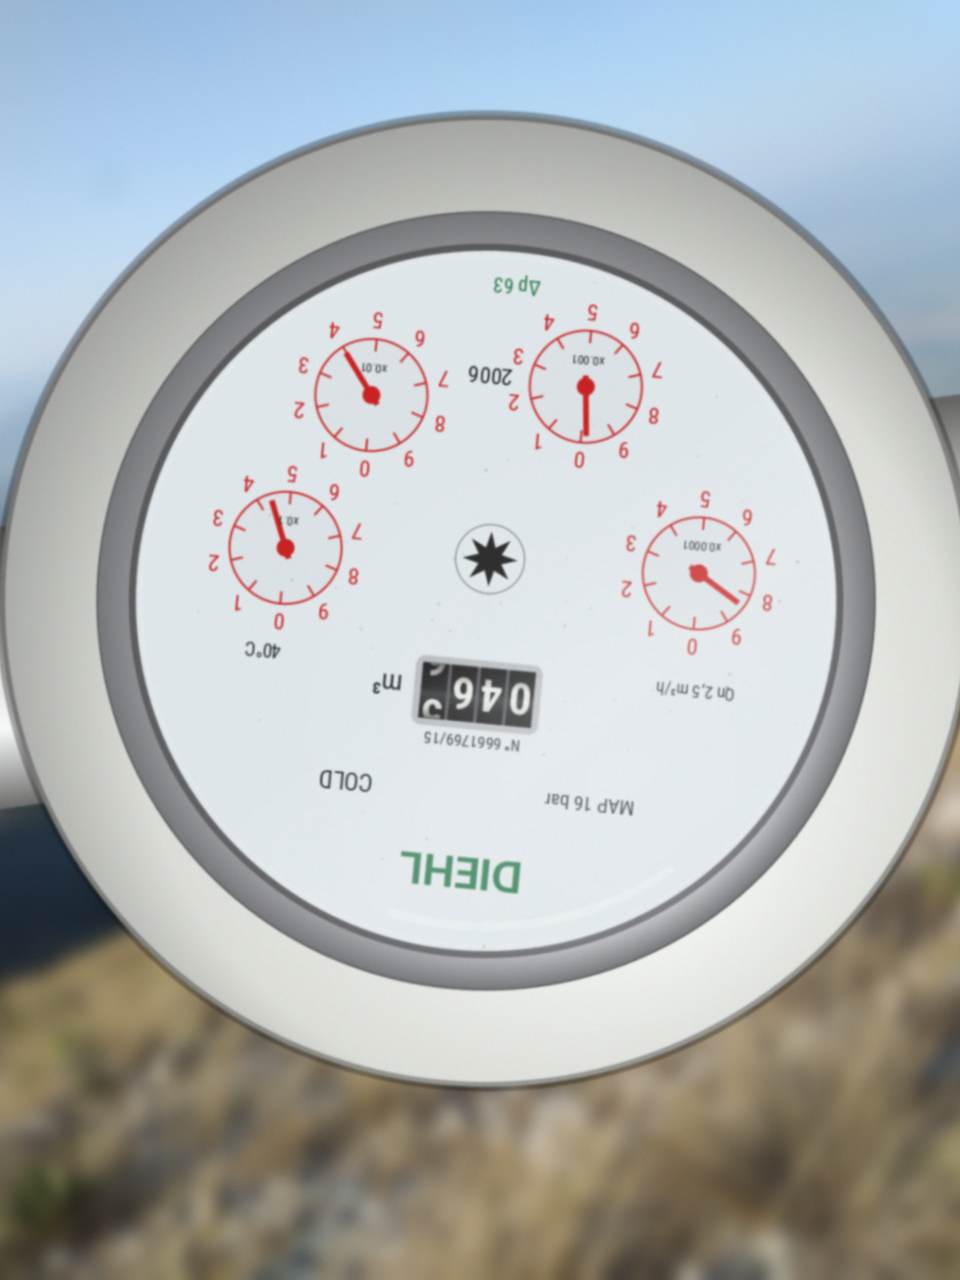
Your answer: 465.4398 (m³)
